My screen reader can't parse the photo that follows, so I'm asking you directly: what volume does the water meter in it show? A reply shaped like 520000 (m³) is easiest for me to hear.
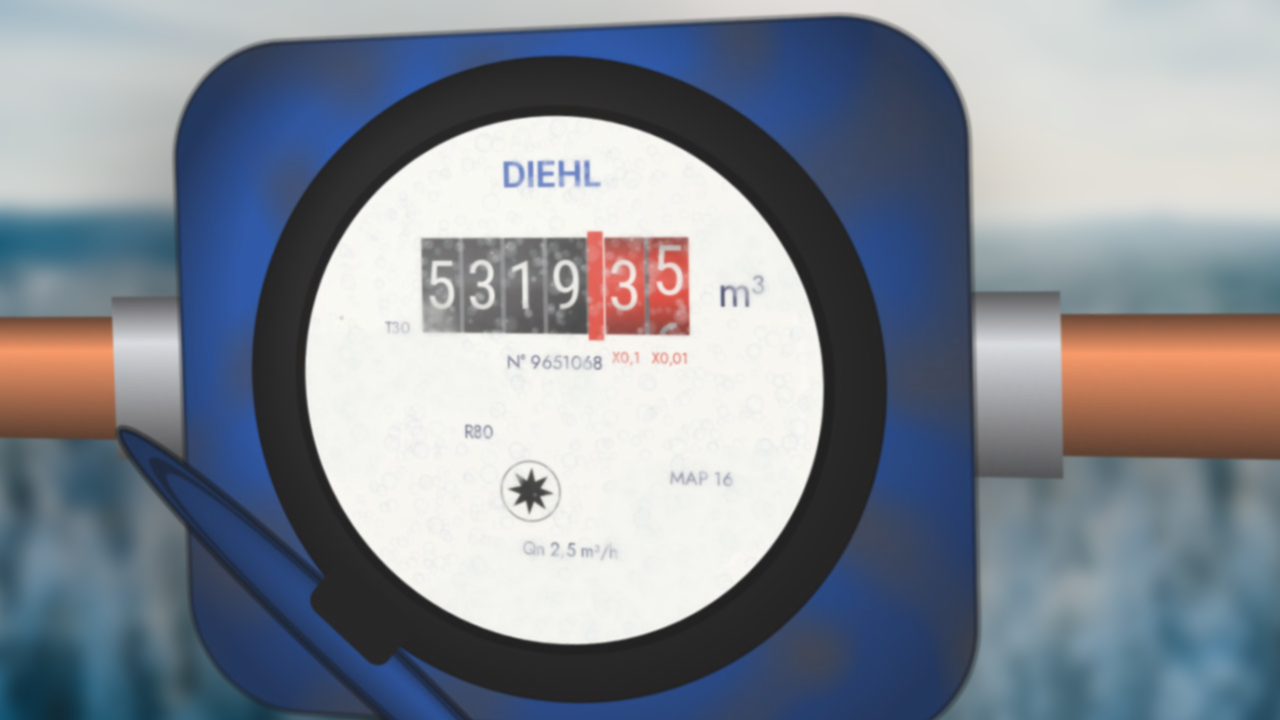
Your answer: 5319.35 (m³)
